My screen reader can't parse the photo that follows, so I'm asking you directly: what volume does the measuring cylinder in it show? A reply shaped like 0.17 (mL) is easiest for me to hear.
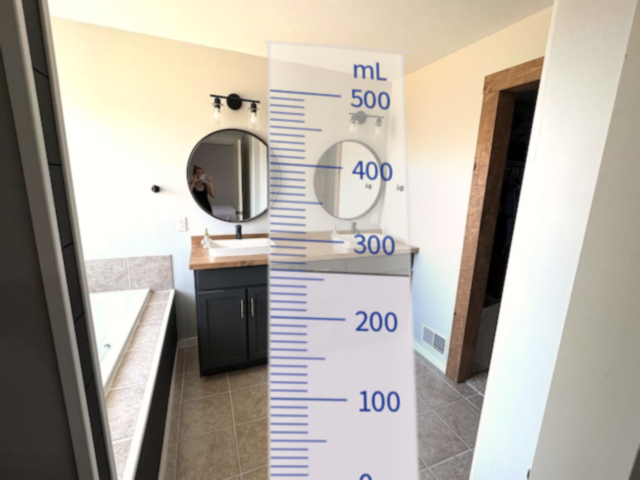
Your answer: 260 (mL)
